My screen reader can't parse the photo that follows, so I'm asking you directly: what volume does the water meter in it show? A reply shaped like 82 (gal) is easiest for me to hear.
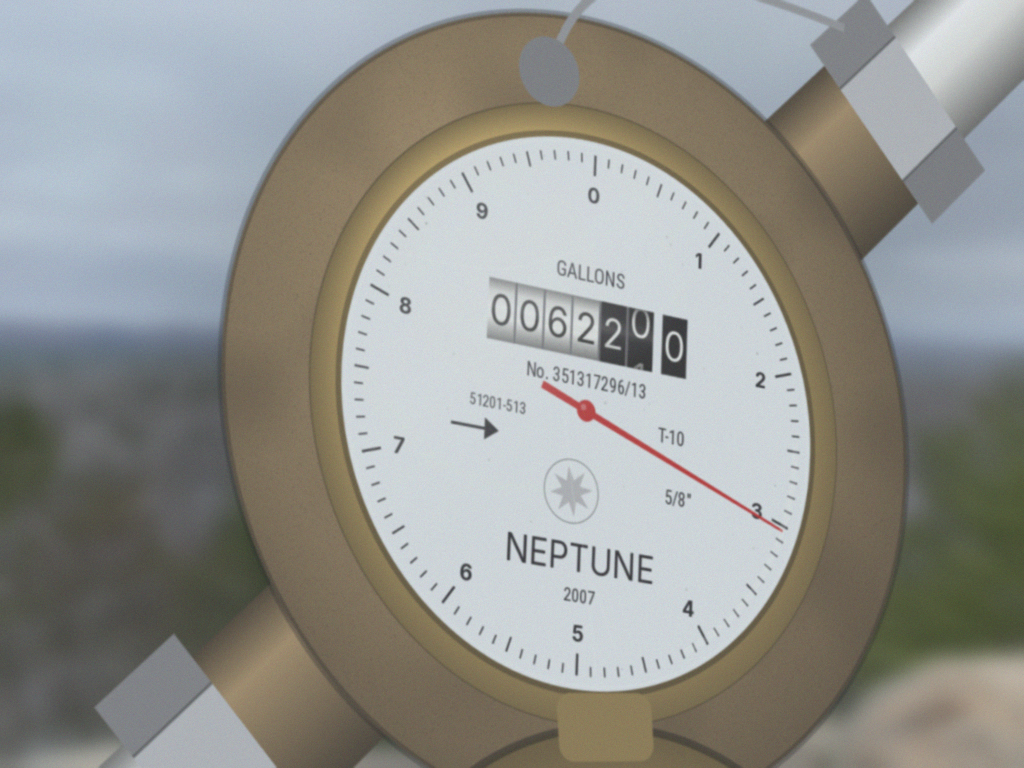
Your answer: 62203.0 (gal)
